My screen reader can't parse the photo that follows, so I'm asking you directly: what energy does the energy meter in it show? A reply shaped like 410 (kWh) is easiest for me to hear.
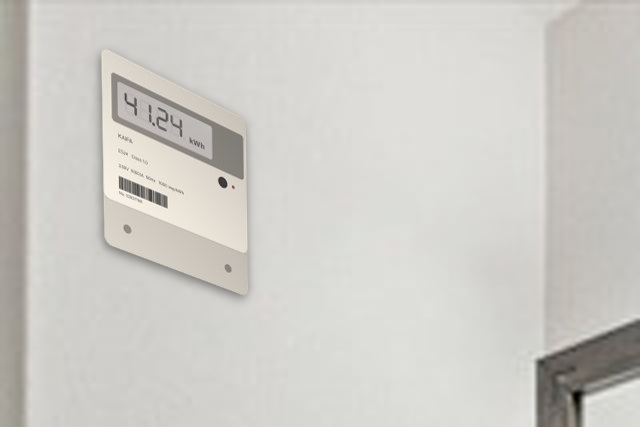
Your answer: 41.24 (kWh)
